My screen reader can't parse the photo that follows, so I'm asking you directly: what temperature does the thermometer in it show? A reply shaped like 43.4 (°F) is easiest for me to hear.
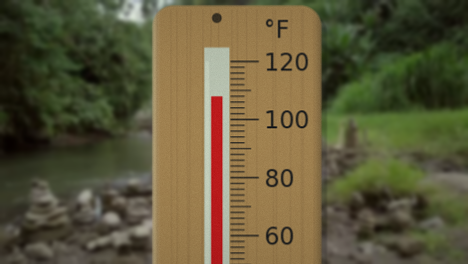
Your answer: 108 (°F)
